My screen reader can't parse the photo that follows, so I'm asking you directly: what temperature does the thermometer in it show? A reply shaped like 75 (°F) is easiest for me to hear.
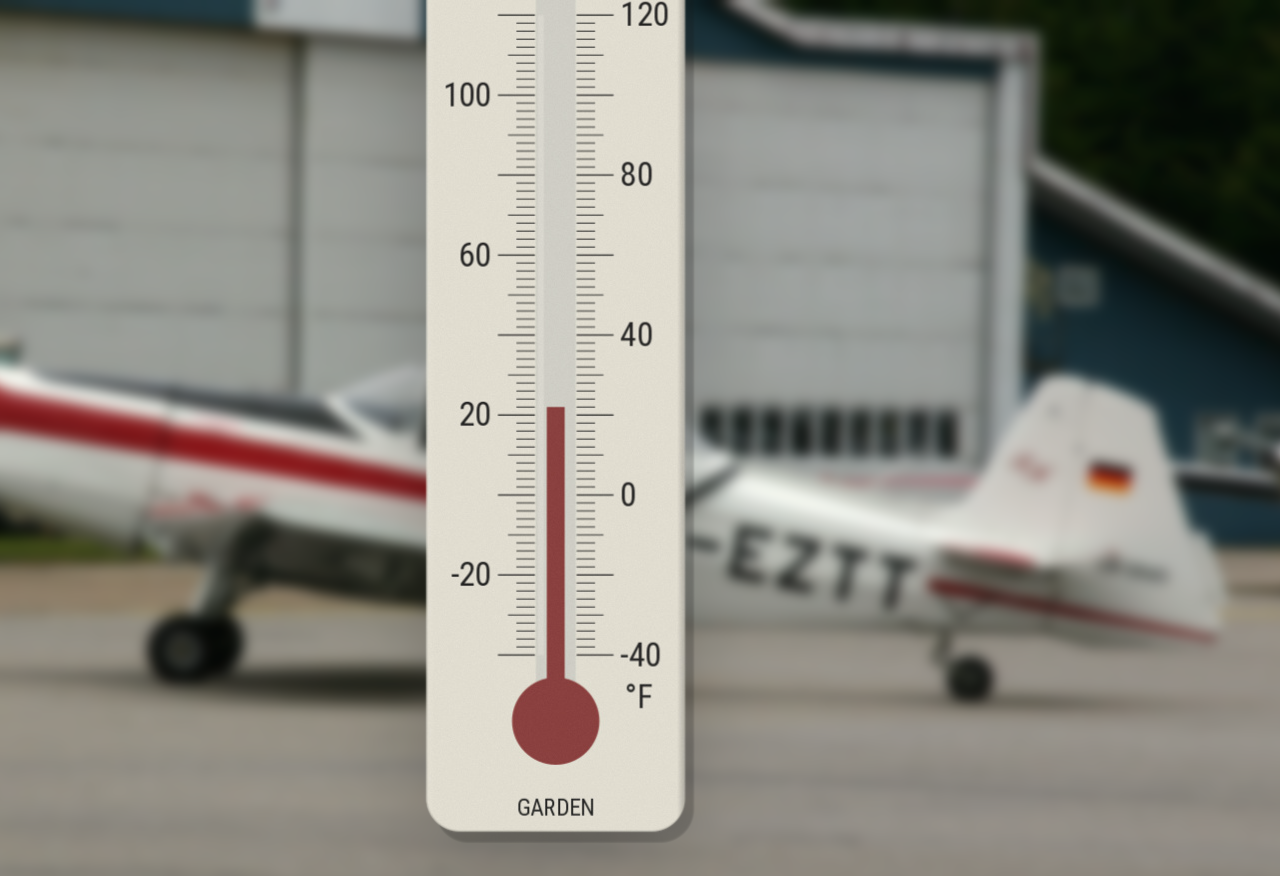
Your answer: 22 (°F)
